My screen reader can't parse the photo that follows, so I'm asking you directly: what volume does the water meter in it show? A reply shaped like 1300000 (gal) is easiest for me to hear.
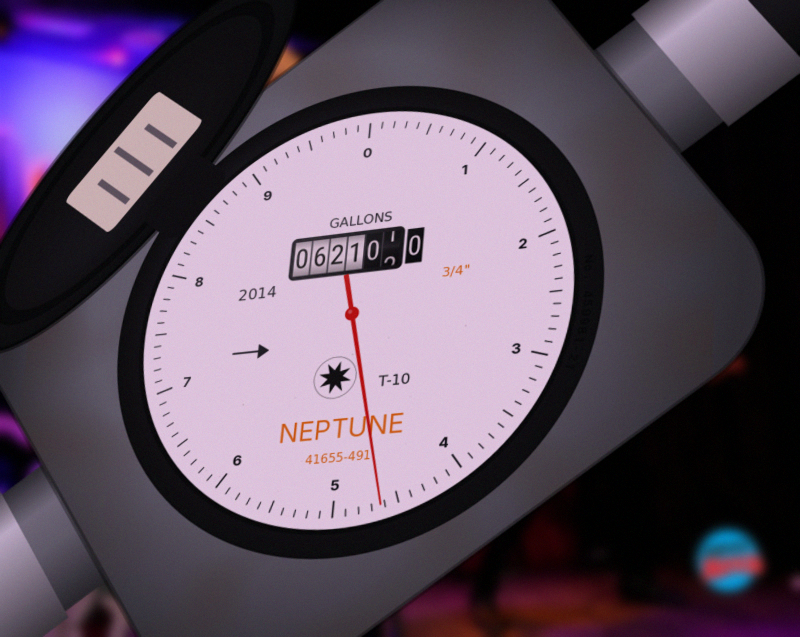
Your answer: 621014.6 (gal)
